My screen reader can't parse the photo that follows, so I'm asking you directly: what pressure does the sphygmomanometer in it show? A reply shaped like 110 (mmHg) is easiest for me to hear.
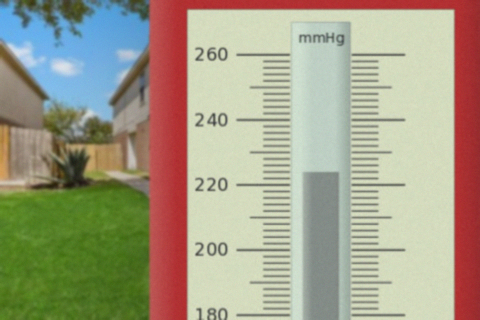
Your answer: 224 (mmHg)
